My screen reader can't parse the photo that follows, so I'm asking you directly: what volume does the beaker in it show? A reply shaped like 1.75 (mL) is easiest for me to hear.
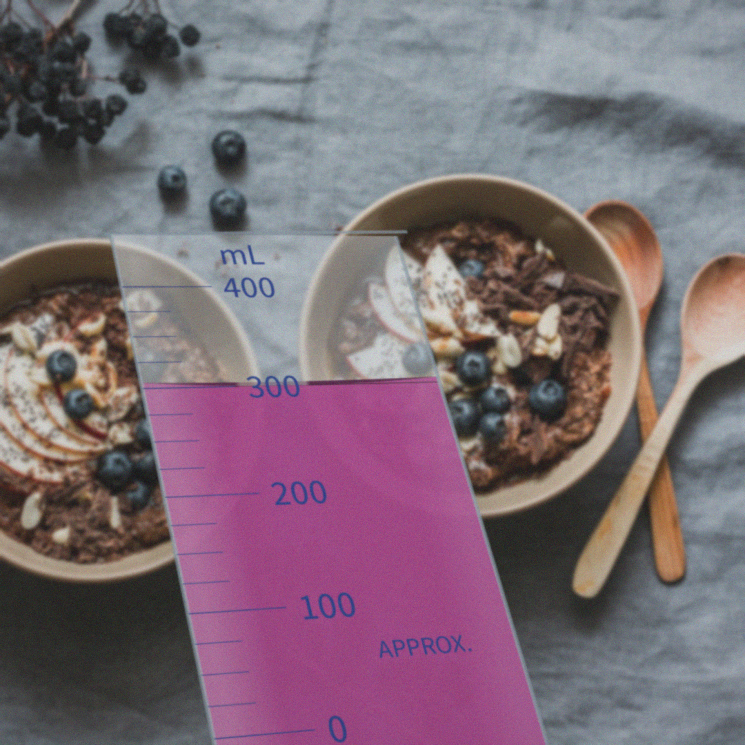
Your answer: 300 (mL)
